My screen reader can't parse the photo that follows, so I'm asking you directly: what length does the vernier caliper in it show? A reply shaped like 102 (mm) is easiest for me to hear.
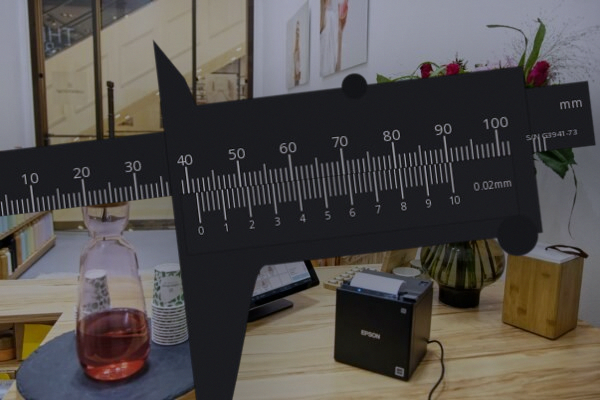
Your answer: 41.5 (mm)
